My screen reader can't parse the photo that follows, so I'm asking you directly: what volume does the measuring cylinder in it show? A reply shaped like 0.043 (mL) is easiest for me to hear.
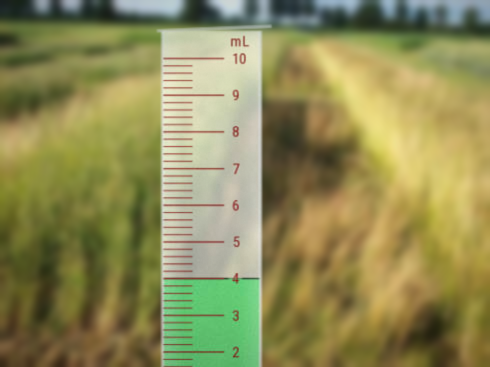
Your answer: 4 (mL)
